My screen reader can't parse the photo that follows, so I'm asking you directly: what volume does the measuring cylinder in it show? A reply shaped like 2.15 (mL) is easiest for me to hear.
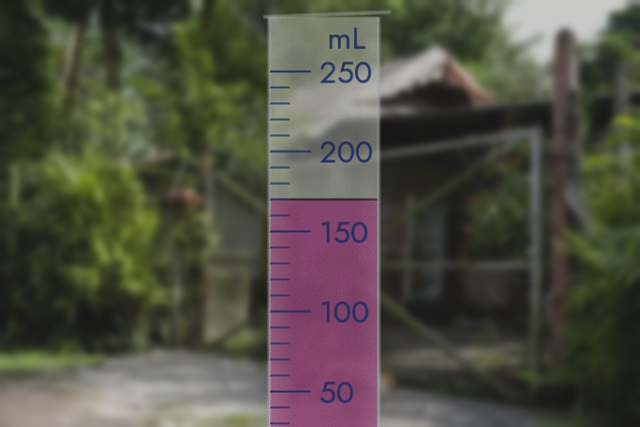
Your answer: 170 (mL)
